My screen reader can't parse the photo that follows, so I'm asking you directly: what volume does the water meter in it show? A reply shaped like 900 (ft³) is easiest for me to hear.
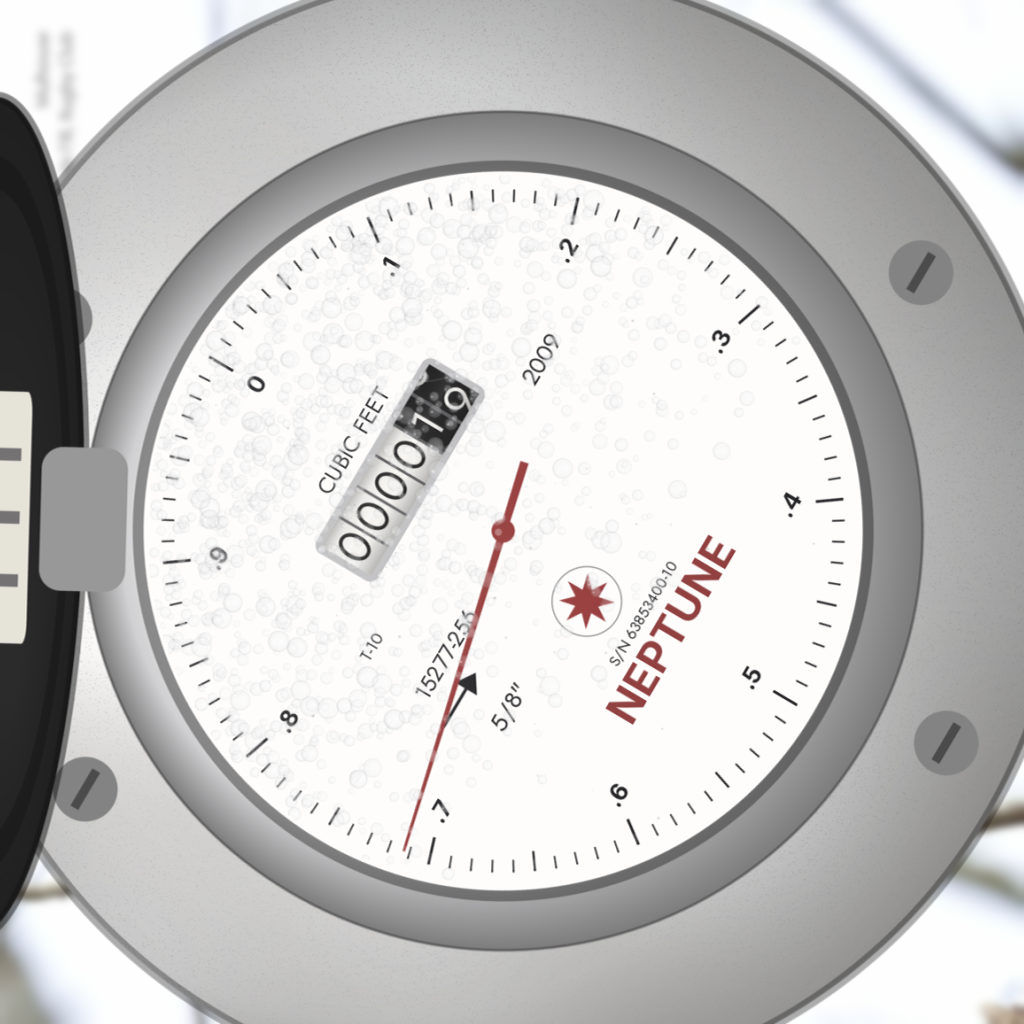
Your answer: 18.71 (ft³)
